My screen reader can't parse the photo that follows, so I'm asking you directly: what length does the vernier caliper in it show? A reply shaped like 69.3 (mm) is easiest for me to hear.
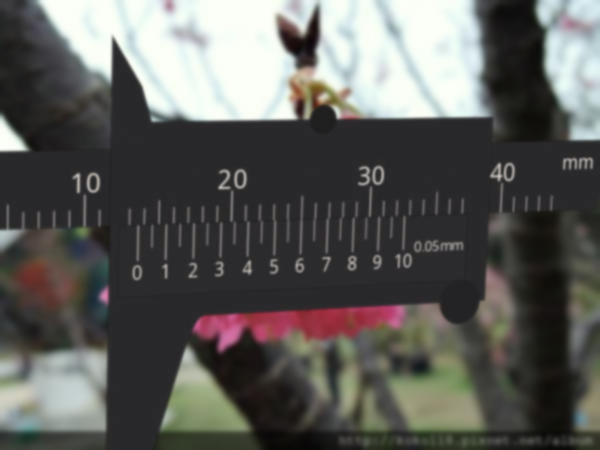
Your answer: 13.6 (mm)
